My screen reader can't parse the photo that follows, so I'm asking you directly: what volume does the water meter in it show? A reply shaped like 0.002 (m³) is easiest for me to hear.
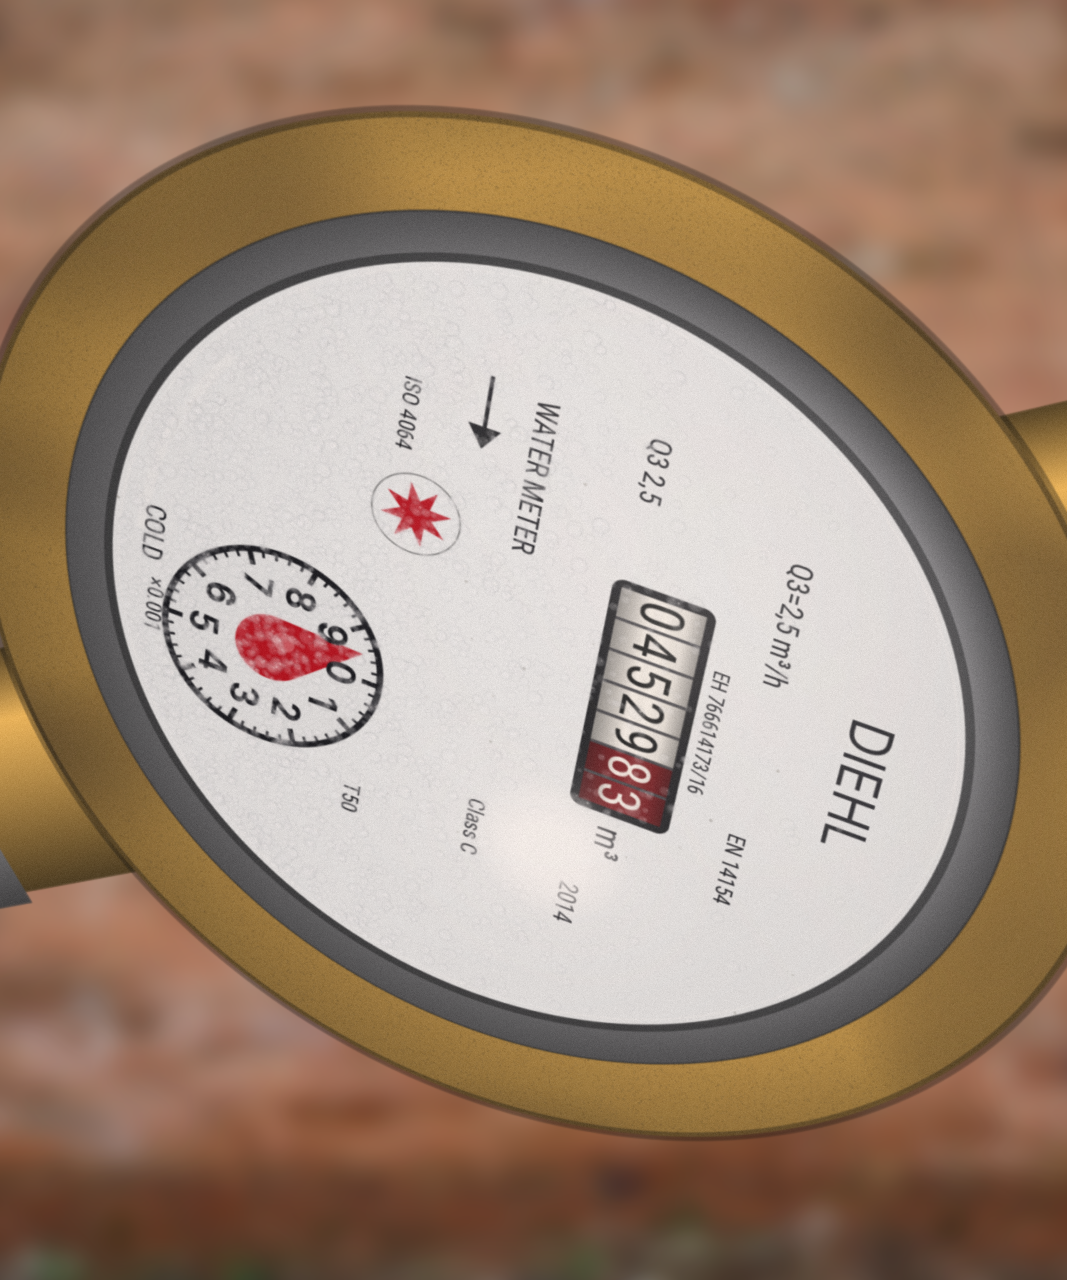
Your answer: 4529.829 (m³)
